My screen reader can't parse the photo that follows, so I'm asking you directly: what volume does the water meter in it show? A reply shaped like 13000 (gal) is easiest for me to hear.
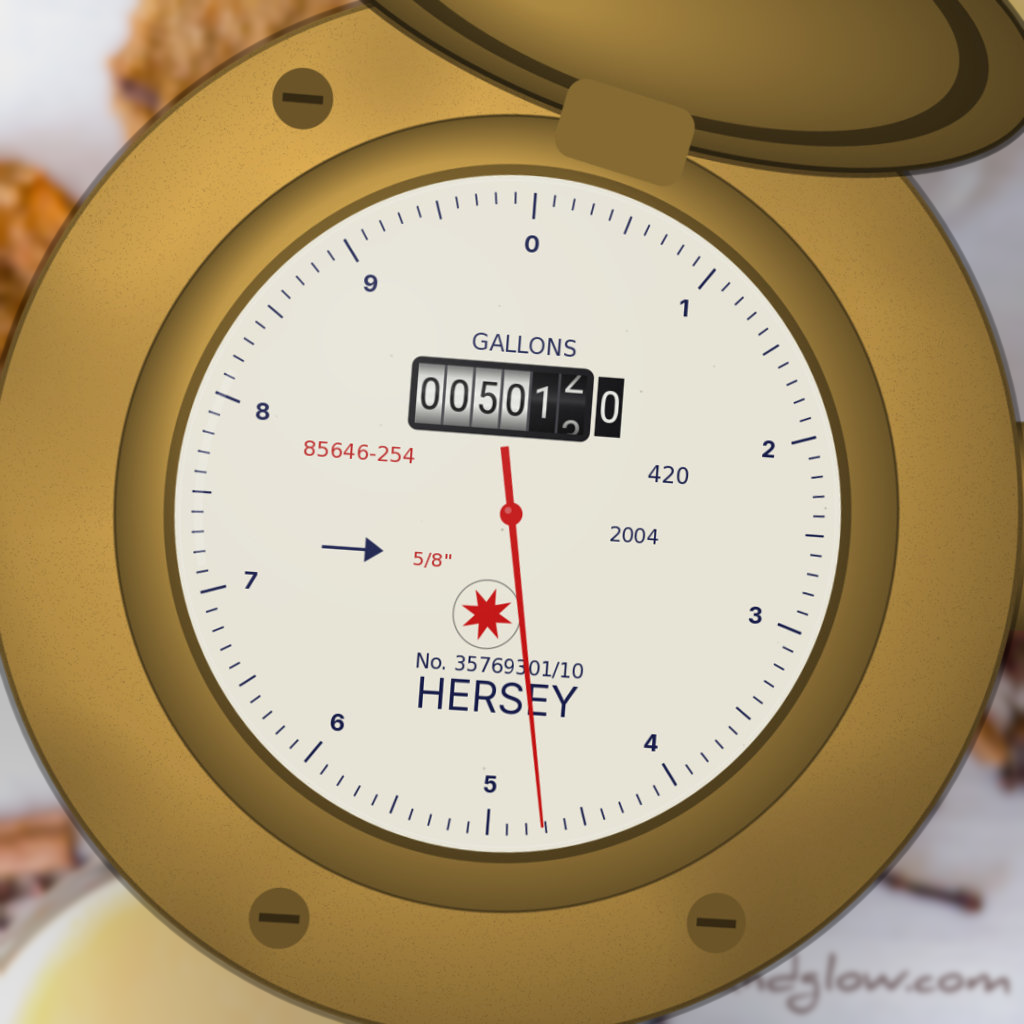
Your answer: 50124.7 (gal)
